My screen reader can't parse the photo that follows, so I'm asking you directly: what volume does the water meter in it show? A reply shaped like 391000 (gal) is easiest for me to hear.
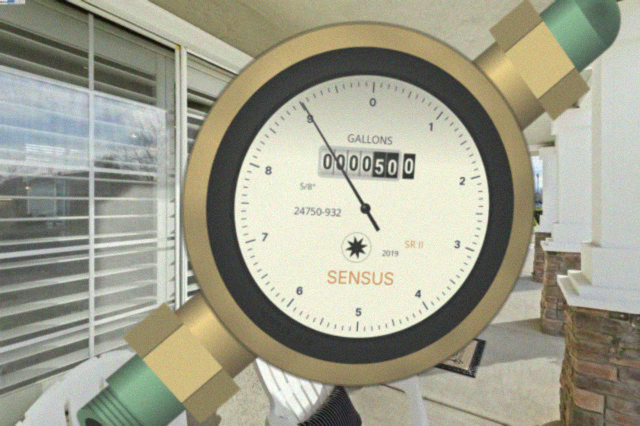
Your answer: 499.0 (gal)
